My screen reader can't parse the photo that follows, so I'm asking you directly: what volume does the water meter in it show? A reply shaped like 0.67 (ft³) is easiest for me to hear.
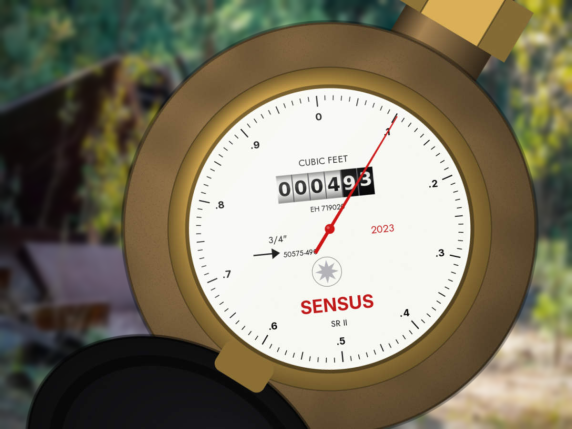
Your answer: 493.10 (ft³)
